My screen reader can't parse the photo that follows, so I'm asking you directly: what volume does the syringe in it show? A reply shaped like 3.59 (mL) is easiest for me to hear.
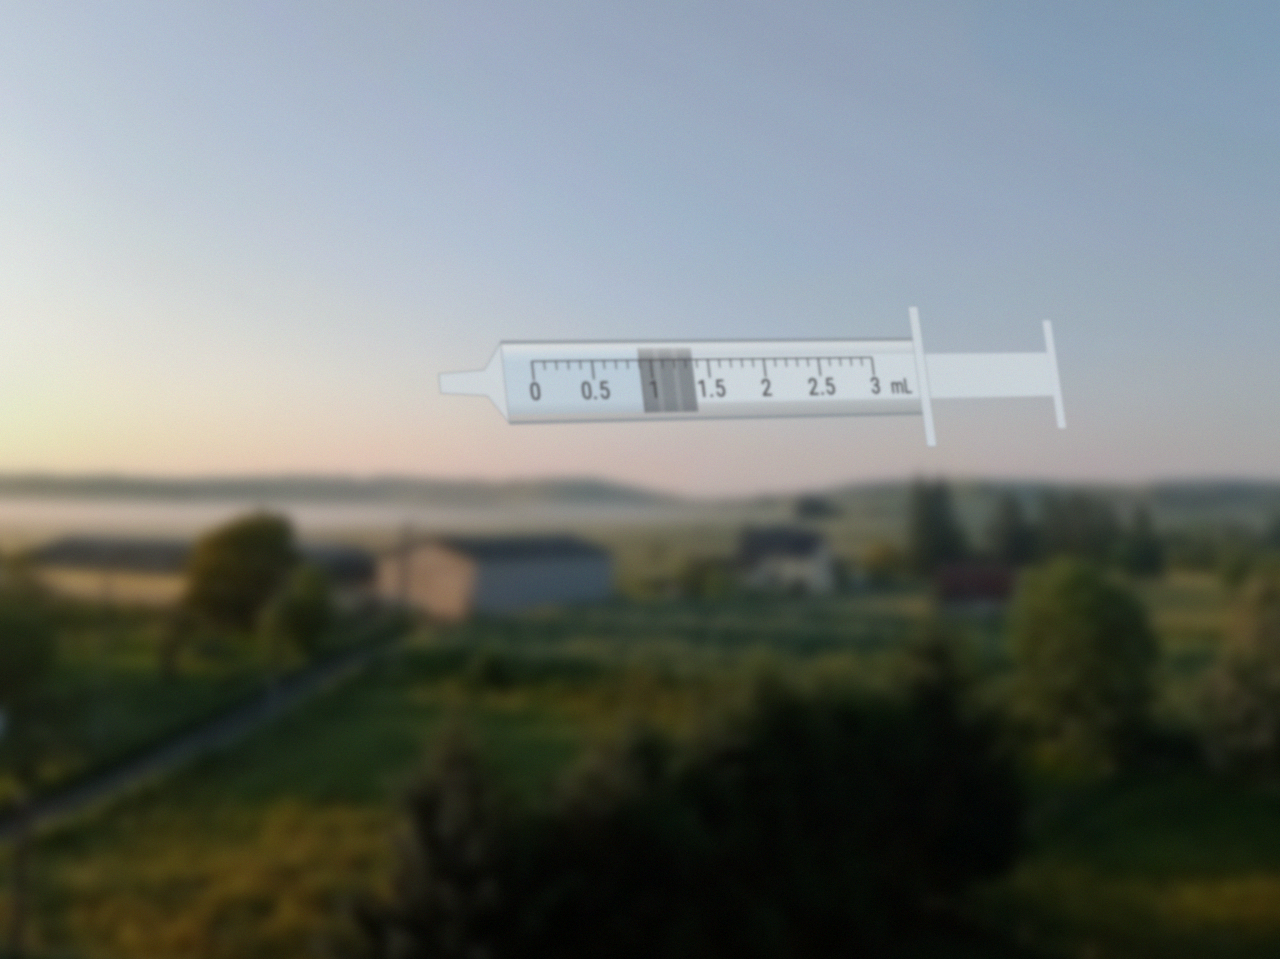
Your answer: 0.9 (mL)
